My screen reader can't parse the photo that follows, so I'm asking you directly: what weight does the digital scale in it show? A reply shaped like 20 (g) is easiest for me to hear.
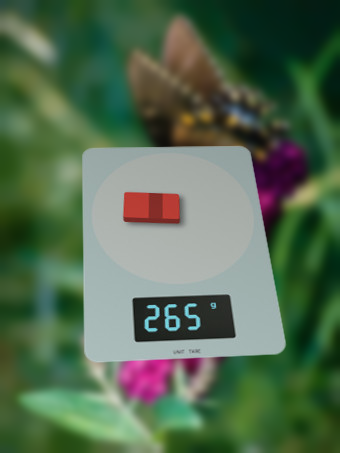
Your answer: 265 (g)
